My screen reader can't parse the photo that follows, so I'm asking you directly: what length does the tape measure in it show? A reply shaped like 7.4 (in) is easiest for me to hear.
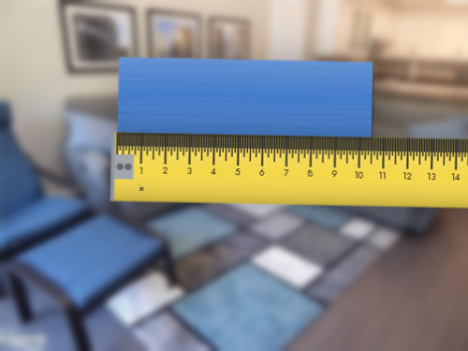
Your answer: 10.5 (in)
